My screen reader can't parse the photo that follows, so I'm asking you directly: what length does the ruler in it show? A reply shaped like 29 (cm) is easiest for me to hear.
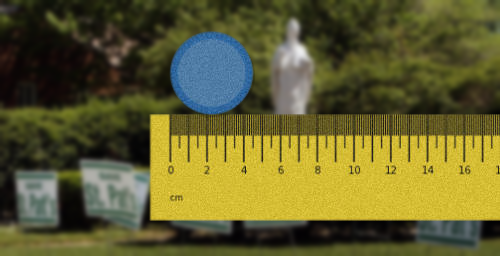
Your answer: 4.5 (cm)
